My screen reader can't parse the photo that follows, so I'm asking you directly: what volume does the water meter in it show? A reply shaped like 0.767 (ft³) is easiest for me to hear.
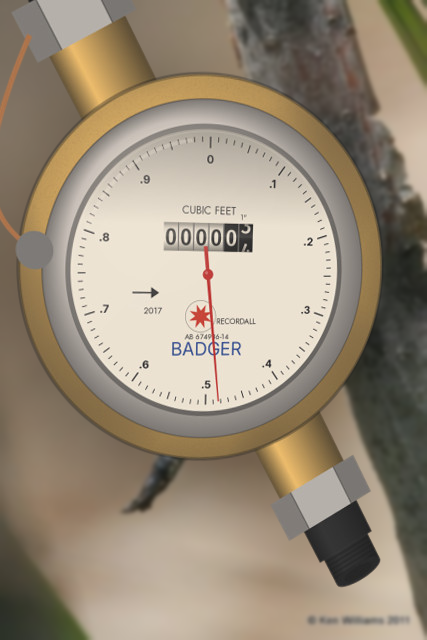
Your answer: 3.48 (ft³)
